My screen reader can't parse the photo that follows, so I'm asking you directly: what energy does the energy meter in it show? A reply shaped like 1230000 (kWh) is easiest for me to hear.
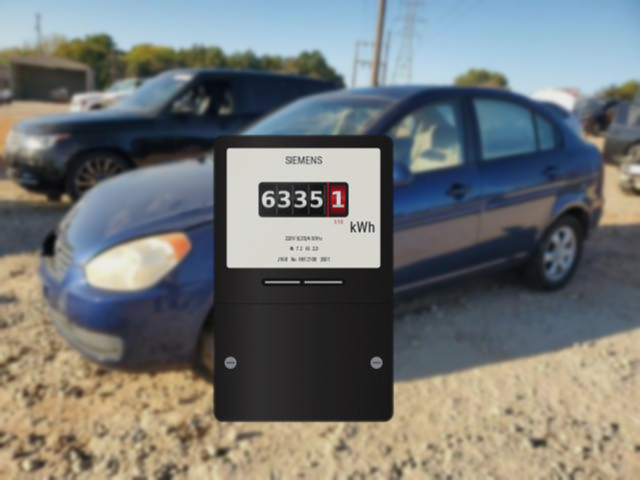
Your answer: 6335.1 (kWh)
